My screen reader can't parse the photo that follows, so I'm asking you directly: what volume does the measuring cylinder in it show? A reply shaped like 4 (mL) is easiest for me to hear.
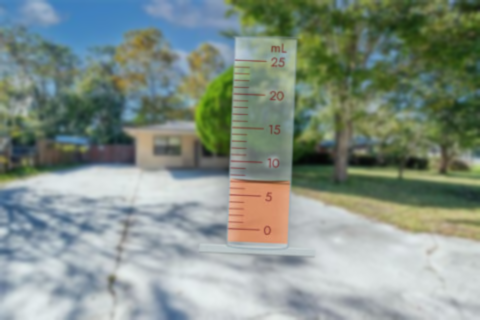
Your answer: 7 (mL)
